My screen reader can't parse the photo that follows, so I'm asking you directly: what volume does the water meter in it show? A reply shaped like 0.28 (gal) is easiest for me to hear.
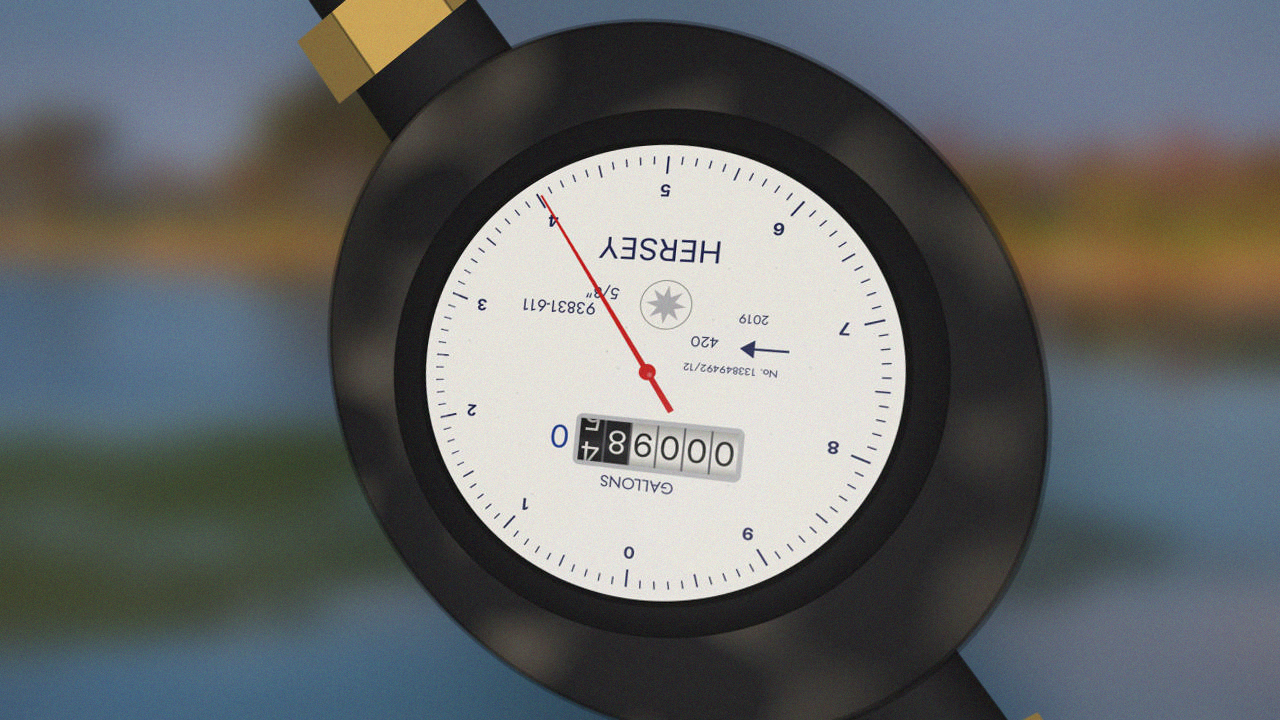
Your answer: 9844.0 (gal)
